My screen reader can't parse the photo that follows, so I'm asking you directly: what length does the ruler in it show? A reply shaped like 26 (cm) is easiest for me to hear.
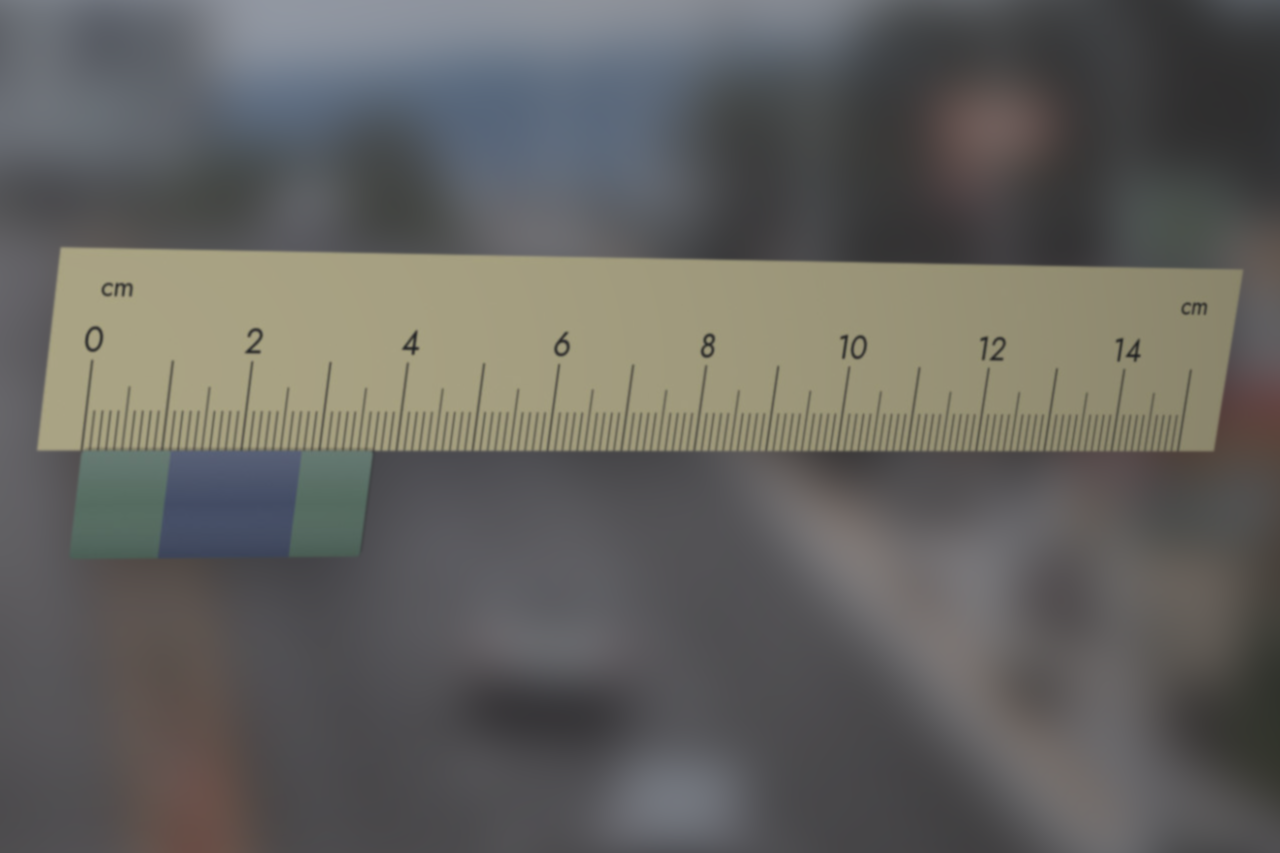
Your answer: 3.7 (cm)
